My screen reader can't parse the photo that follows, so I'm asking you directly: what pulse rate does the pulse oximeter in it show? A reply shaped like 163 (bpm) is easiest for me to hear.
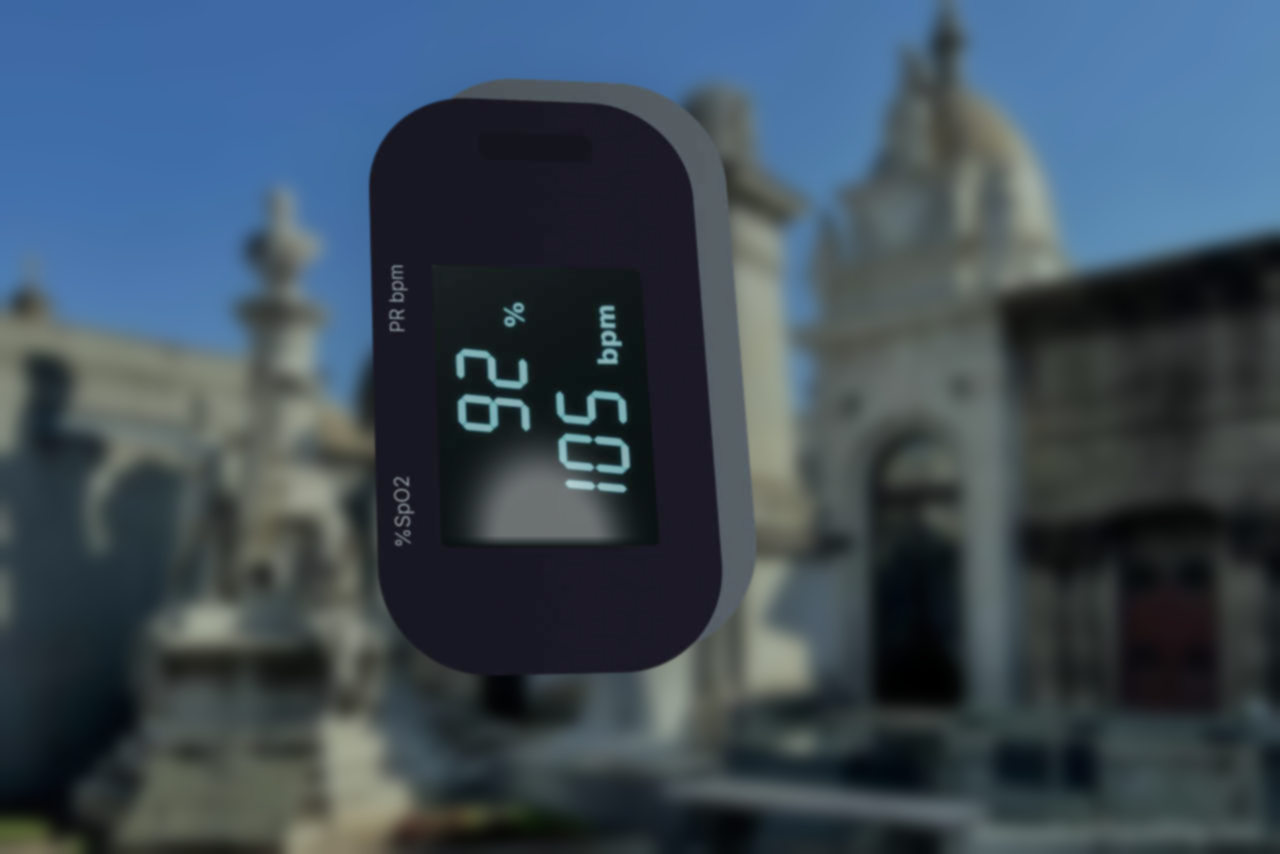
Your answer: 105 (bpm)
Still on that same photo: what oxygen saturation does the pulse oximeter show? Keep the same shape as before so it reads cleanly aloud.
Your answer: 92 (%)
